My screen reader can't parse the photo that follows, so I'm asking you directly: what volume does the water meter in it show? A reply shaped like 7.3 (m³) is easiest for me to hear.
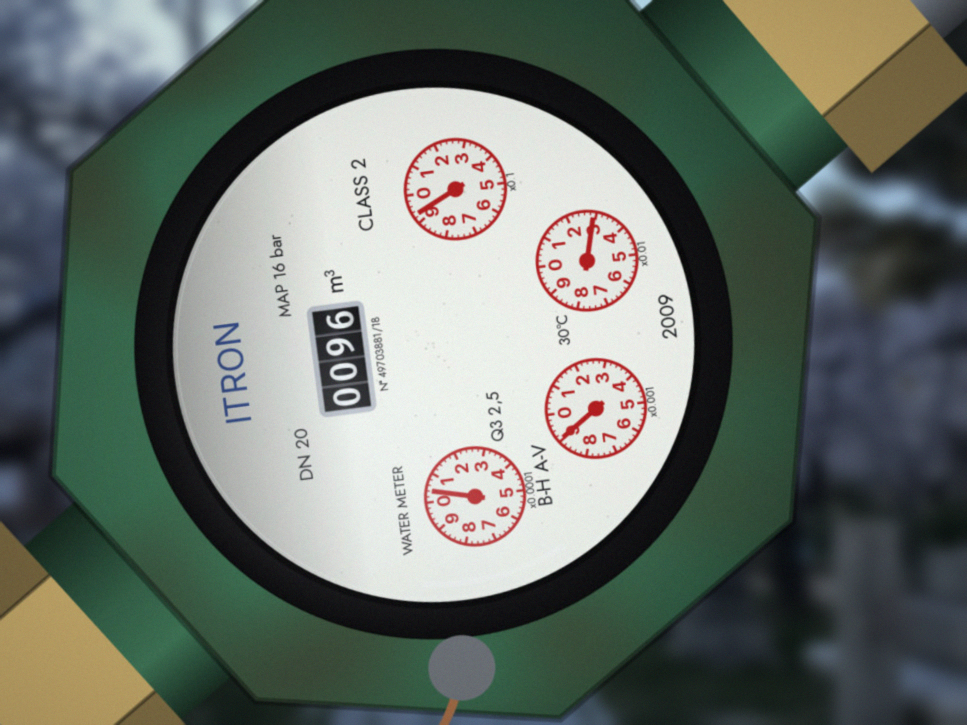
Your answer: 95.9290 (m³)
